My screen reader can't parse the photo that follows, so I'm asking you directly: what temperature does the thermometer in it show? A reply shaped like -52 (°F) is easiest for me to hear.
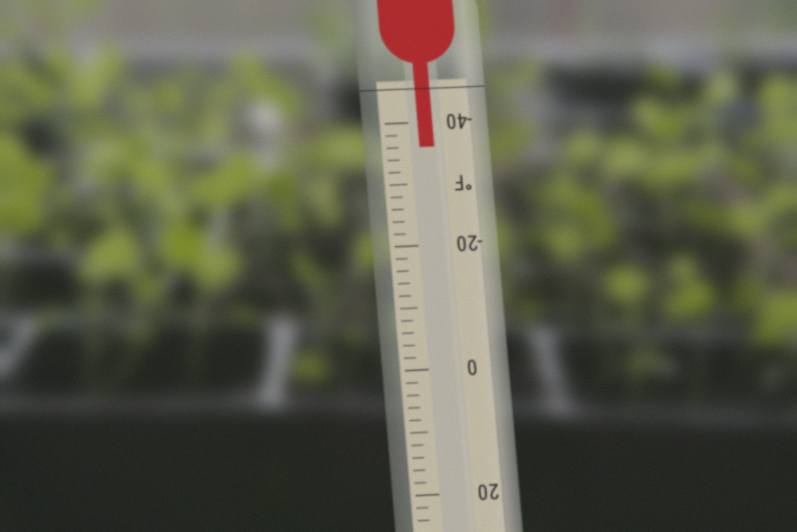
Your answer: -36 (°F)
